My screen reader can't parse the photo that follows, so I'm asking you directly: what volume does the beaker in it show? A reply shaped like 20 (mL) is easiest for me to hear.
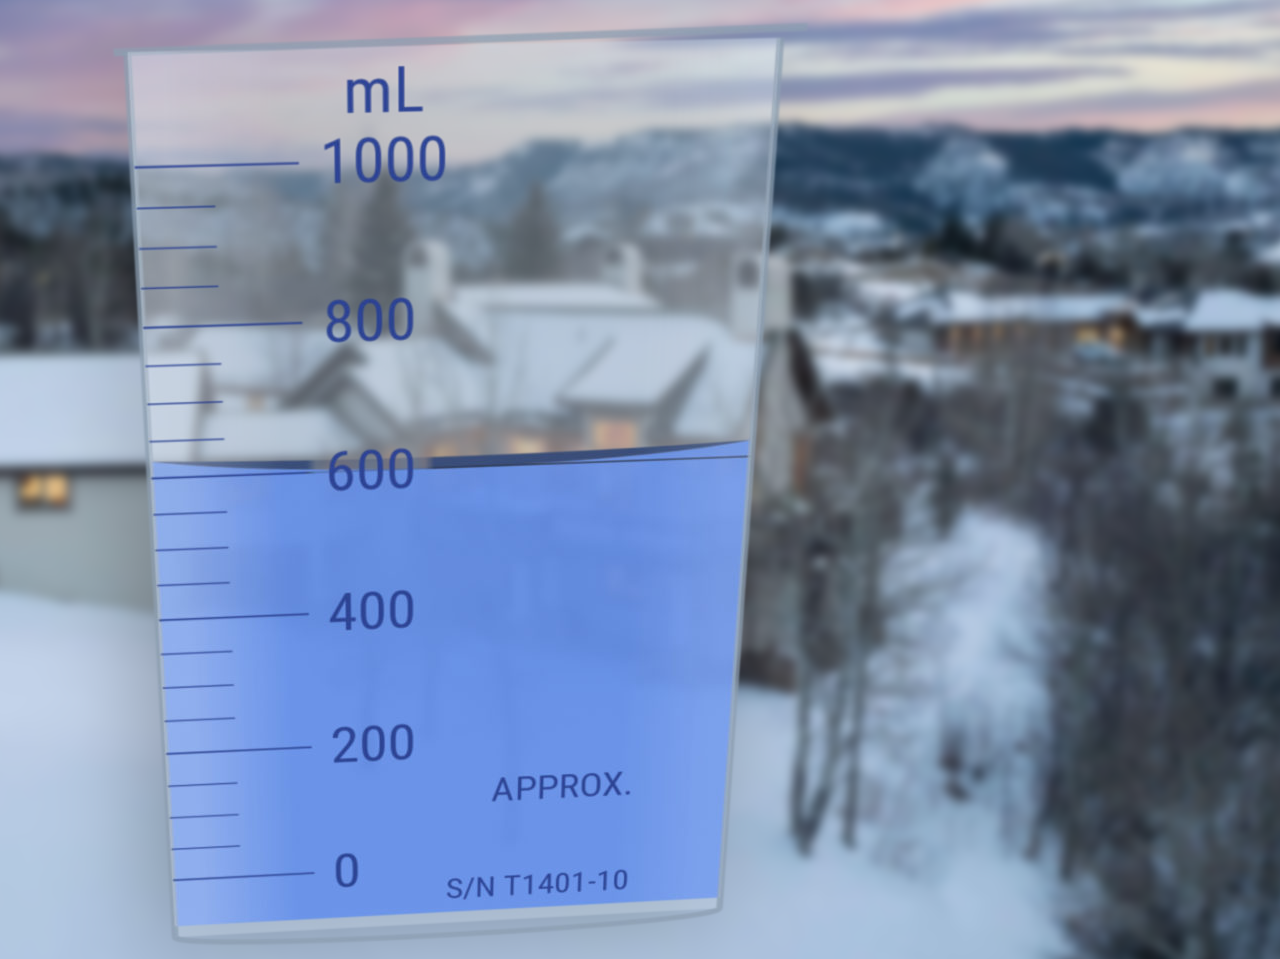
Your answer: 600 (mL)
